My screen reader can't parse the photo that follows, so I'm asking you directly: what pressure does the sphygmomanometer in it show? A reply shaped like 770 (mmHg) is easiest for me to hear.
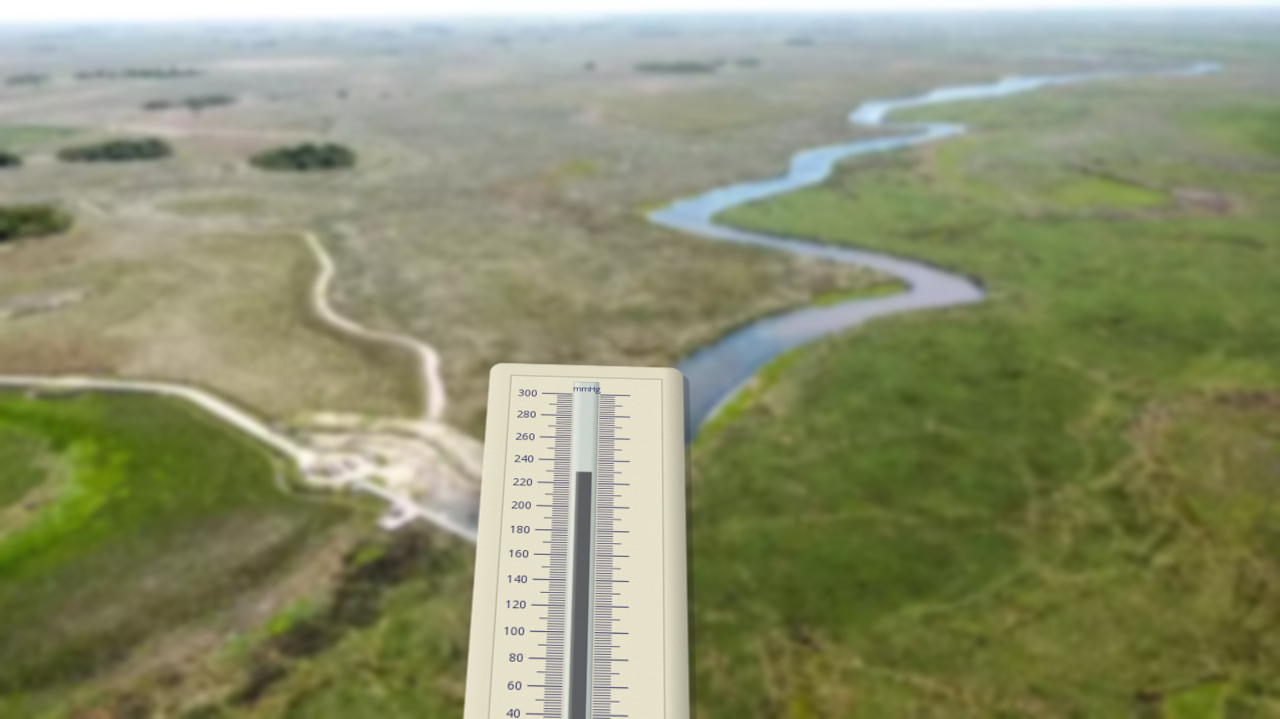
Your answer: 230 (mmHg)
